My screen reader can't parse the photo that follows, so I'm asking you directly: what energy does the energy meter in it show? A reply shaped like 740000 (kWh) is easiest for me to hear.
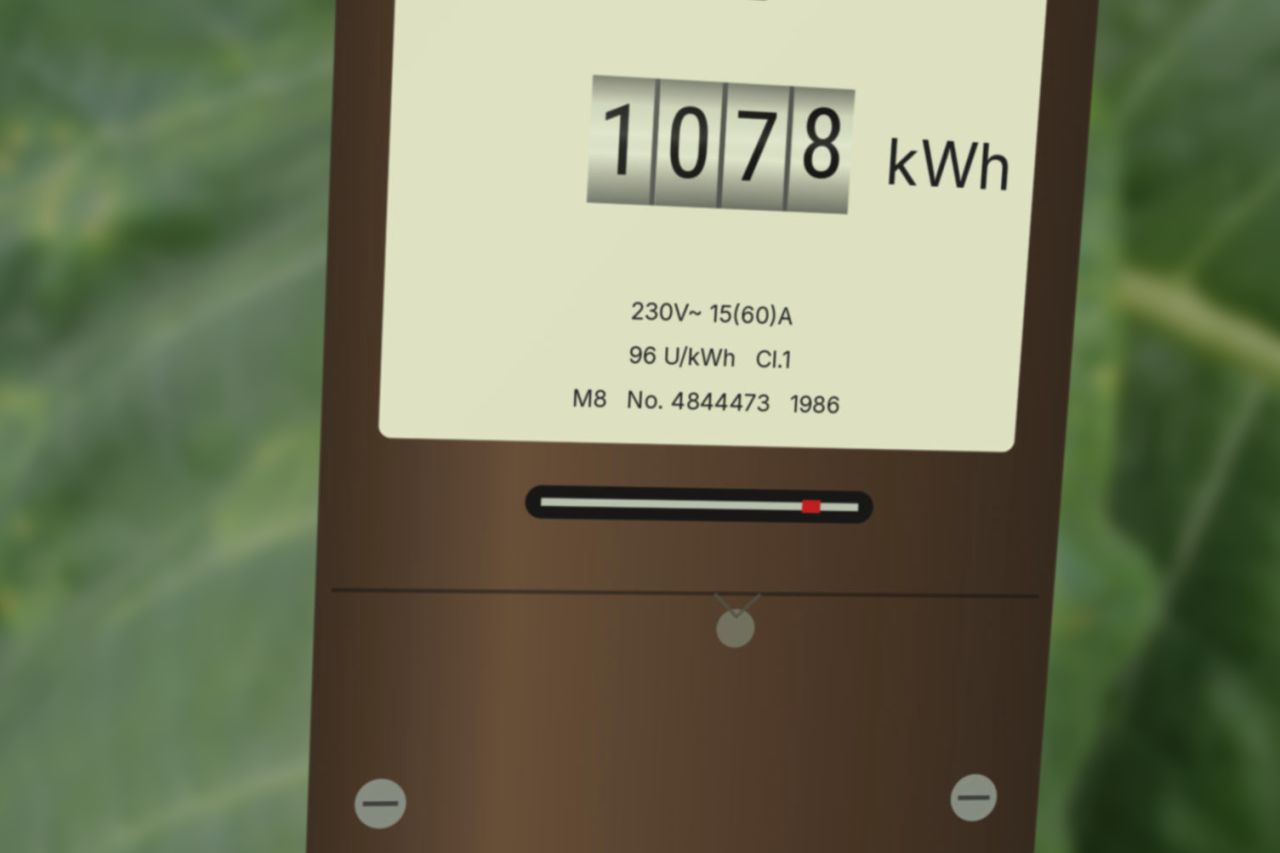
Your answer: 1078 (kWh)
